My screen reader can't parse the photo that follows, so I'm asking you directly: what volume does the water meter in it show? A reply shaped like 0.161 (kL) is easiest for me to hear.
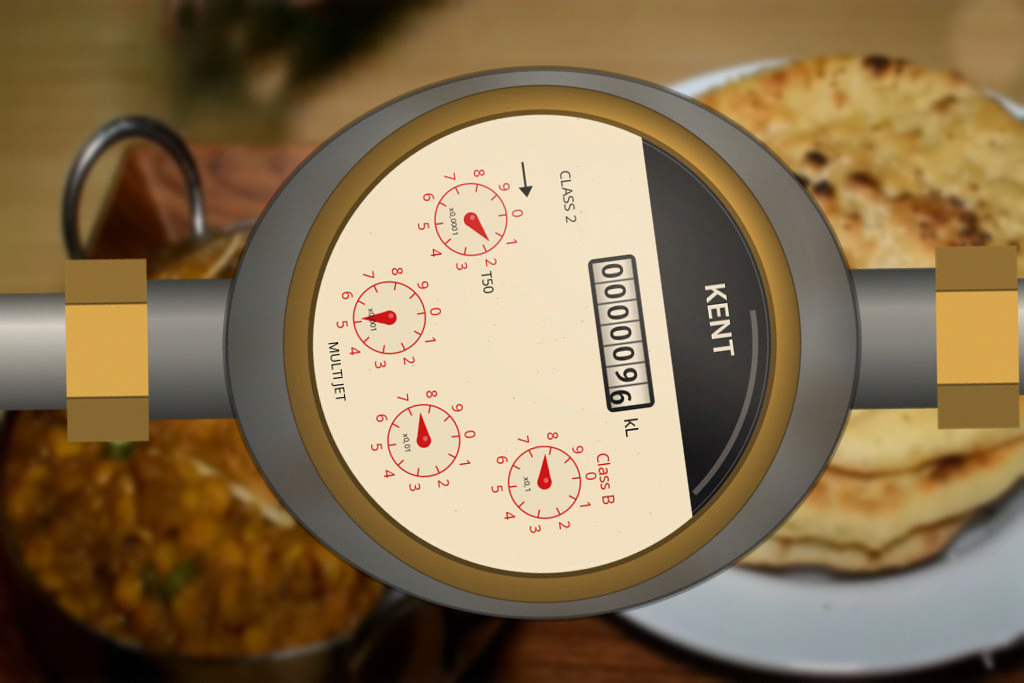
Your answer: 95.7751 (kL)
